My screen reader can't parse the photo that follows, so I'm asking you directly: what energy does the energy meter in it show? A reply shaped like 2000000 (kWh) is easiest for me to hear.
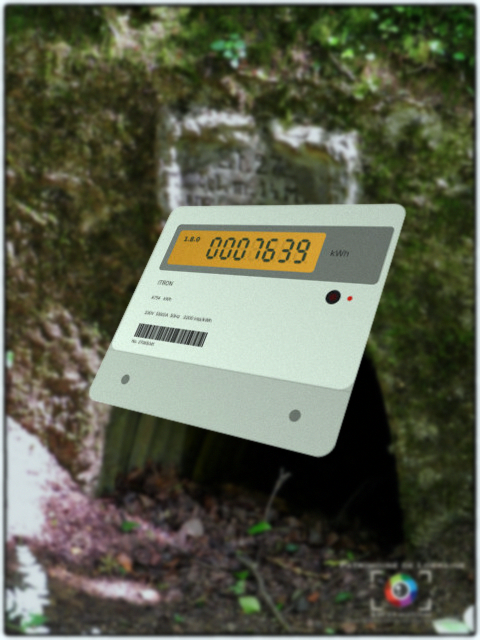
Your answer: 7639 (kWh)
